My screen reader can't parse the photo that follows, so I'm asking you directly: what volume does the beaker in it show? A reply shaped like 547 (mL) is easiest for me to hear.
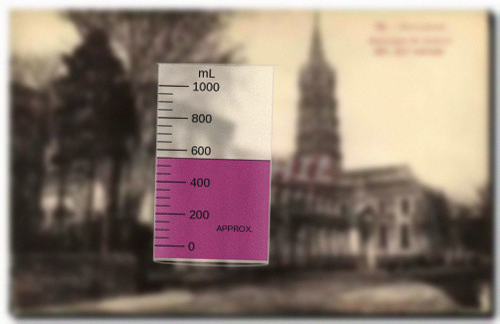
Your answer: 550 (mL)
